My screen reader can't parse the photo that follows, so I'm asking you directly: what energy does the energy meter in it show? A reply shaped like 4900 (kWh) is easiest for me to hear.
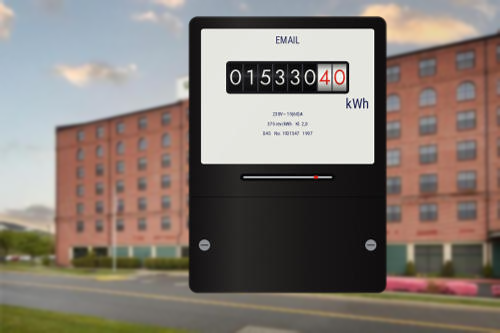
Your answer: 15330.40 (kWh)
